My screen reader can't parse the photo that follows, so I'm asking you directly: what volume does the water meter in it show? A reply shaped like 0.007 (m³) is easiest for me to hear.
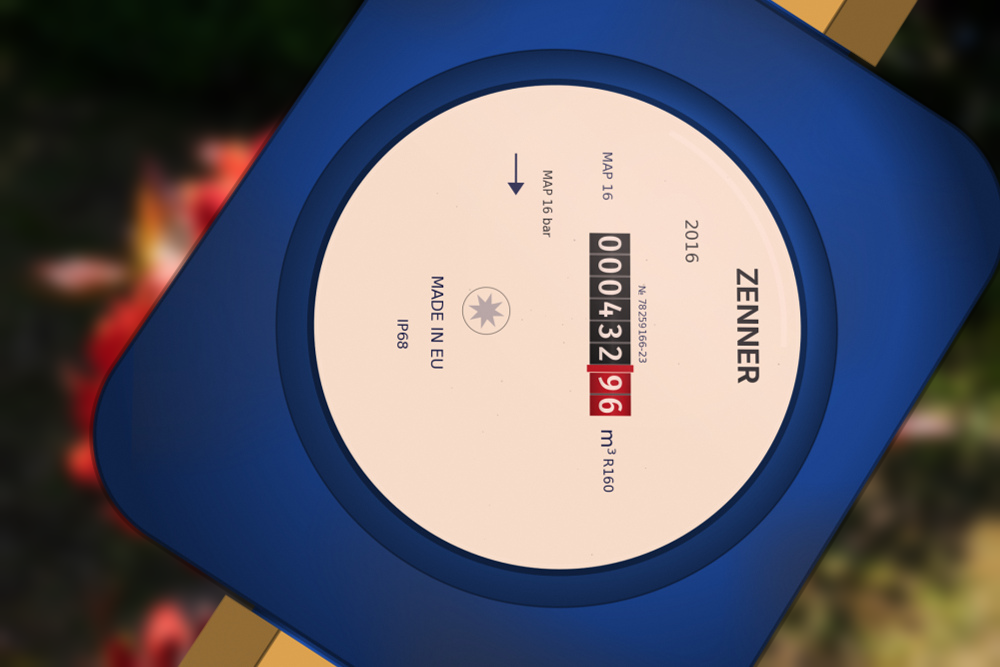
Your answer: 432.96 (m³)
